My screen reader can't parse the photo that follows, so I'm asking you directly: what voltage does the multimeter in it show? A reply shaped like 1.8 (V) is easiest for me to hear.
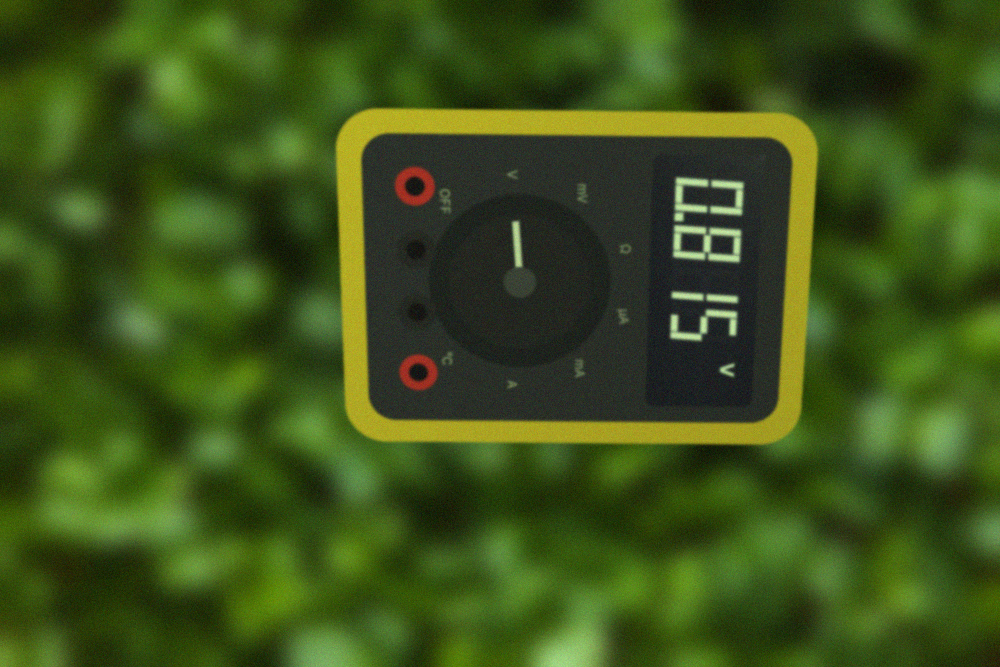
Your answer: 0.815 (V)
